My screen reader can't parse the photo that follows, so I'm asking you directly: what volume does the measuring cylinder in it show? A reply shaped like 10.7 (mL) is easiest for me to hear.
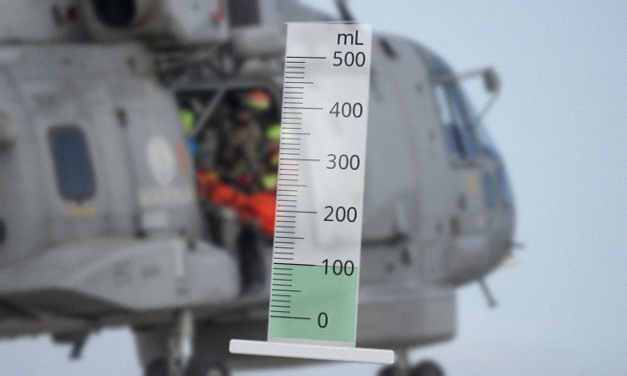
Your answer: 100 (mL)
